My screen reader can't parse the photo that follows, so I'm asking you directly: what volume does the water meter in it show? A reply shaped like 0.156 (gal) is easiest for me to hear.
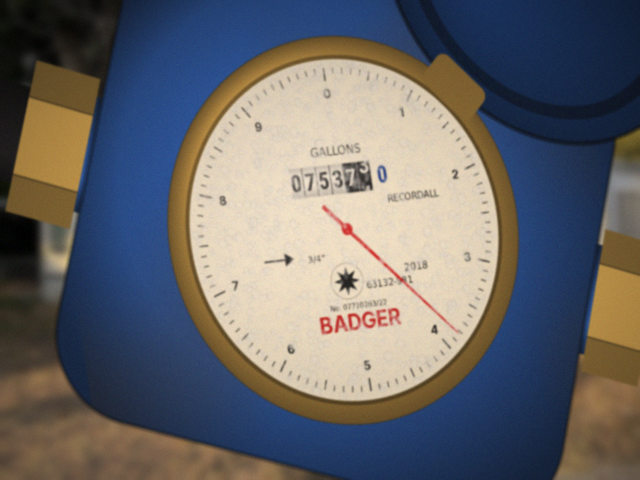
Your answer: 753733.8 (gal)
